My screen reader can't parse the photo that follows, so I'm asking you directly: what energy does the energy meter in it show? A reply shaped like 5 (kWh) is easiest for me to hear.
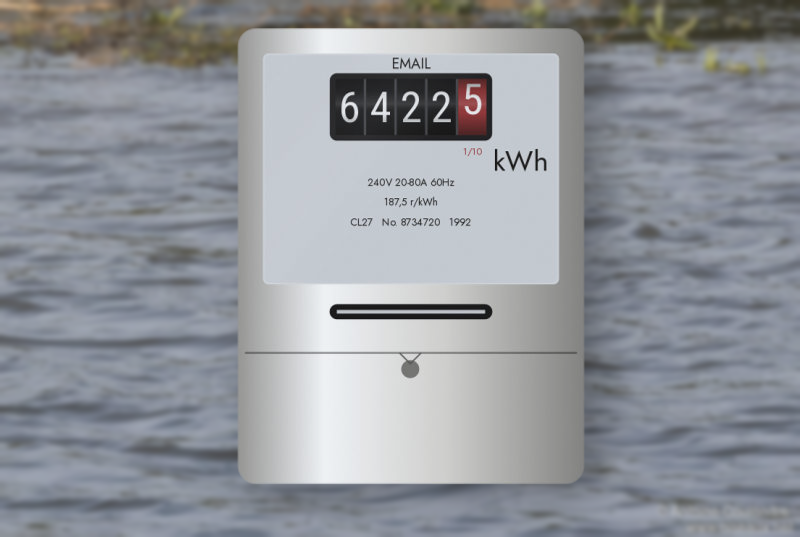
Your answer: 6422.5 (kWh)
